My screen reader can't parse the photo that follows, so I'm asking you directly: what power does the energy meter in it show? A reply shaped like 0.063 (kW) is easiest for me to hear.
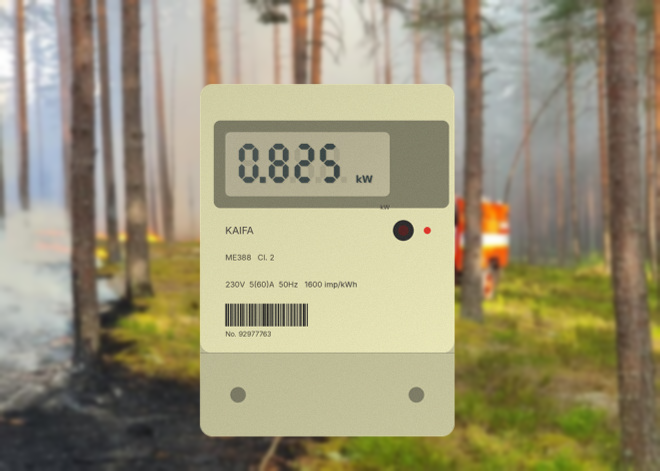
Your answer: 0.825 (kW)
